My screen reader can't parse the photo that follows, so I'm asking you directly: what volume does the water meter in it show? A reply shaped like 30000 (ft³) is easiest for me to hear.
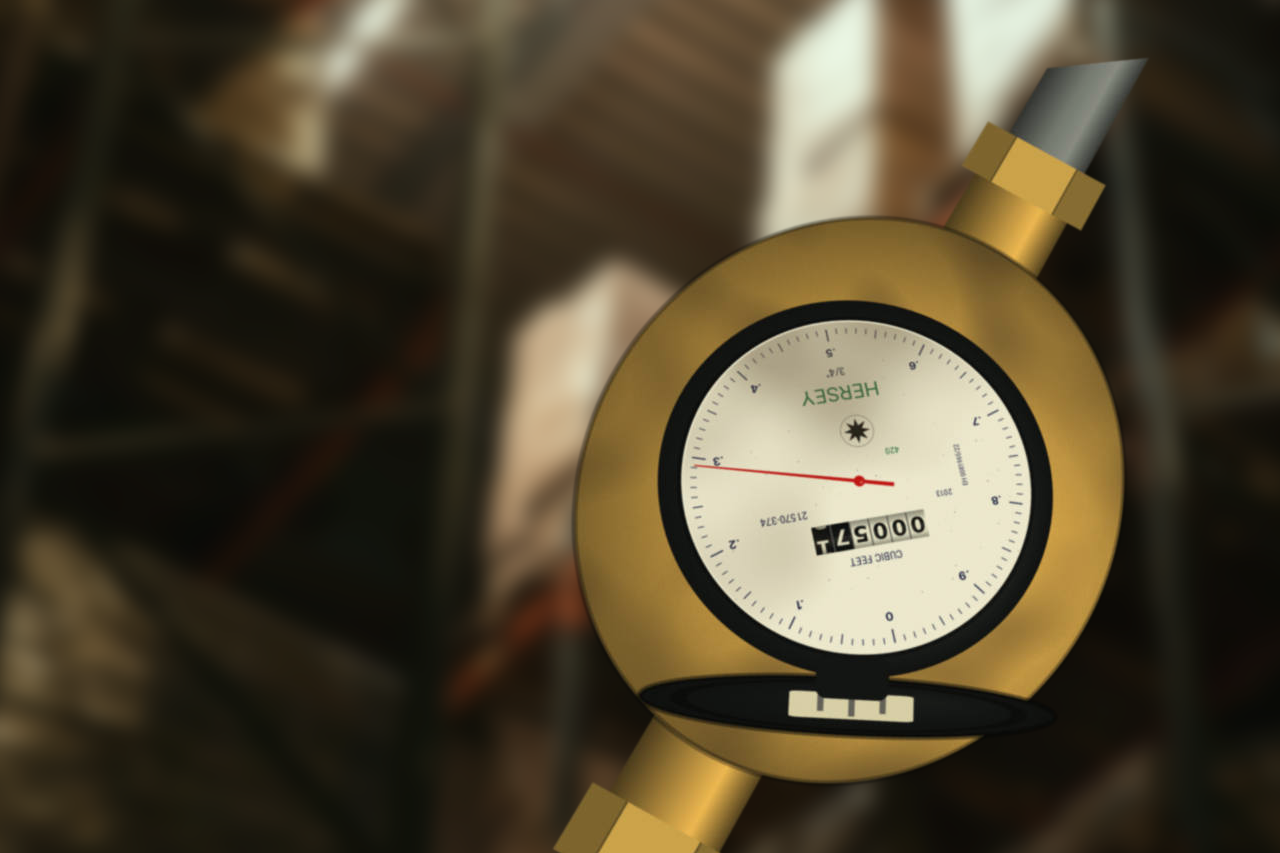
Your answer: 571.29 (ft³)
